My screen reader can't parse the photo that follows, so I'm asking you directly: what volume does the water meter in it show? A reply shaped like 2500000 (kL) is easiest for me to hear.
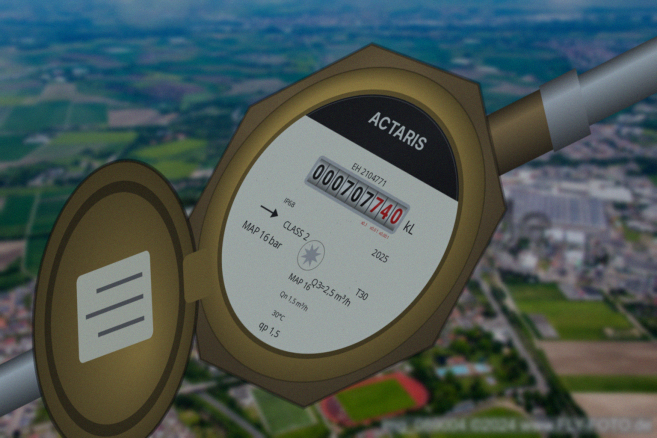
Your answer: 707.740 (kL)
